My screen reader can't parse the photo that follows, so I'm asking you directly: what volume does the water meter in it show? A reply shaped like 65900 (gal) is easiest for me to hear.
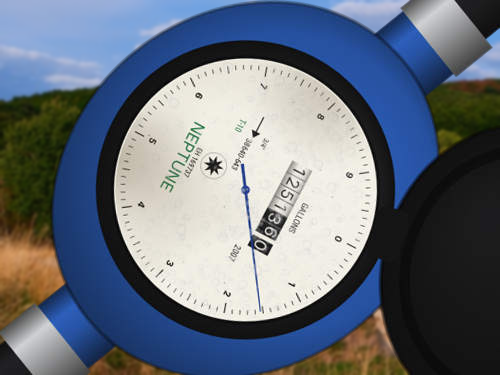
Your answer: 1251361.5 (gal)
